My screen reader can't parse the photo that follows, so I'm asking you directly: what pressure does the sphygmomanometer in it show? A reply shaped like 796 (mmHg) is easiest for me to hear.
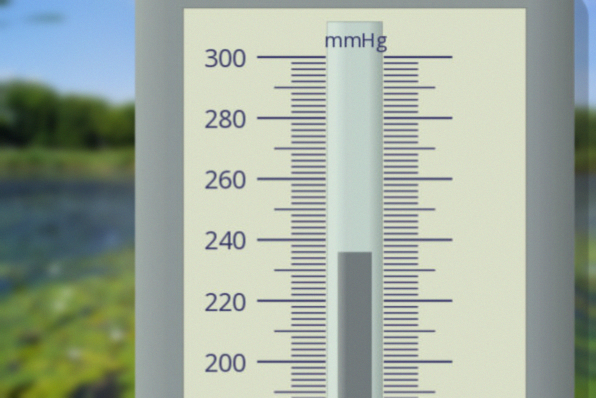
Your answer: 236 (mmHg)
